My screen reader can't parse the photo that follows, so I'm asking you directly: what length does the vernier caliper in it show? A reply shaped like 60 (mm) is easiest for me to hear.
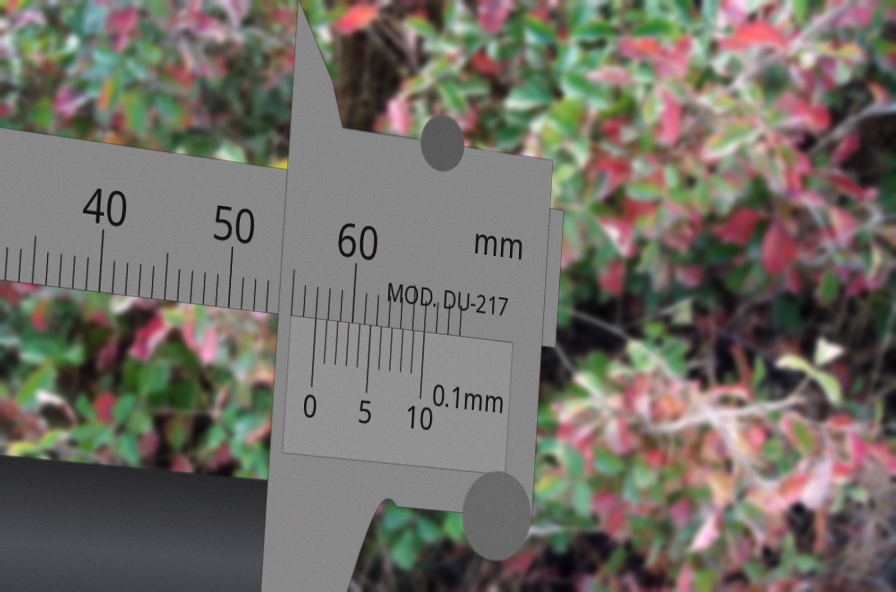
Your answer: 57.0 (mm)
